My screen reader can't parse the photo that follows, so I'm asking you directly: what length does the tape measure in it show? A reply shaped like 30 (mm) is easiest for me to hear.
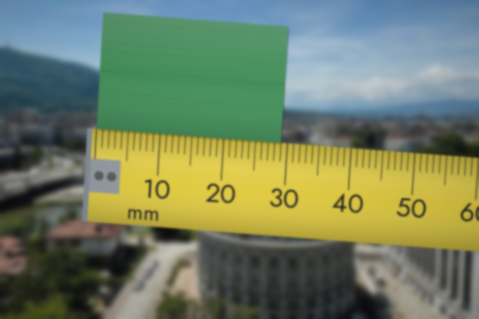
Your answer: 29 (mm)
